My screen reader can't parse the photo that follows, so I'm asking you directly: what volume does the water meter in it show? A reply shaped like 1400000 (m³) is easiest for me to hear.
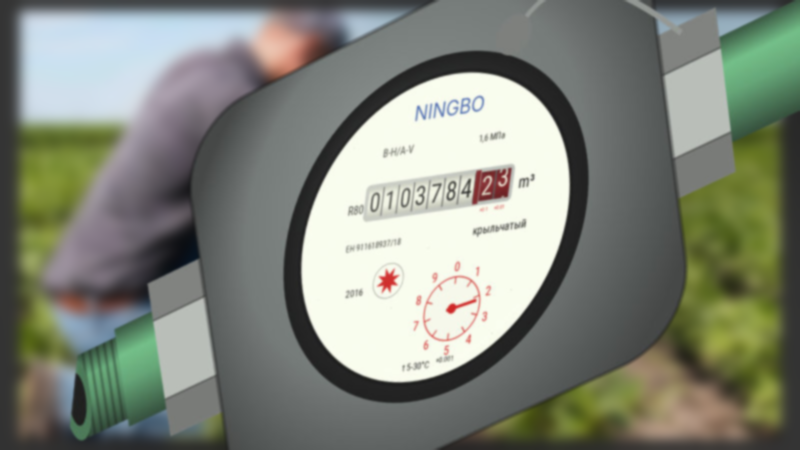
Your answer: 103784.232 (m³)
